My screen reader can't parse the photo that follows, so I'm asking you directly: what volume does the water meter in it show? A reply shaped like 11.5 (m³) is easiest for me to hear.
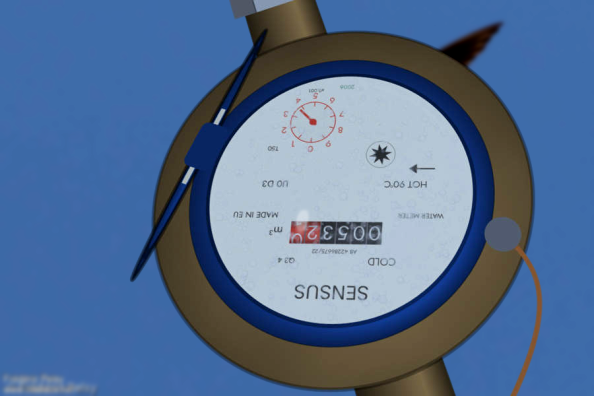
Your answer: 53.203 (m³)
